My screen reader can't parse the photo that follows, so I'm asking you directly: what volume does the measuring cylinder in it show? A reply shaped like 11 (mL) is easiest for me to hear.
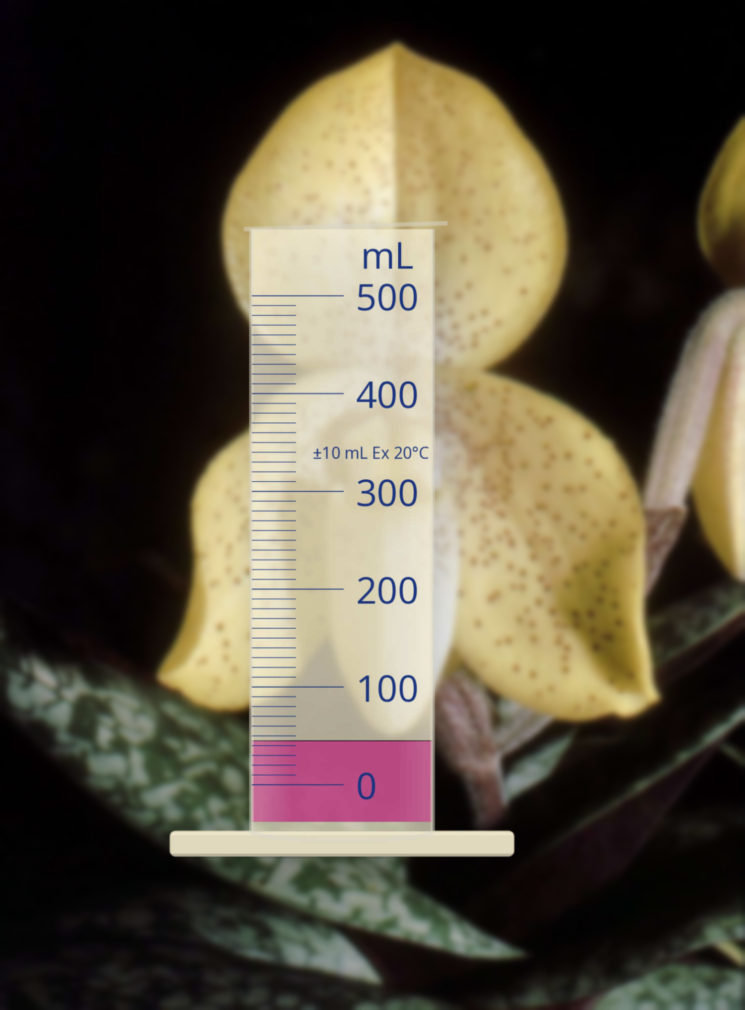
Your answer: 45 (mL)
